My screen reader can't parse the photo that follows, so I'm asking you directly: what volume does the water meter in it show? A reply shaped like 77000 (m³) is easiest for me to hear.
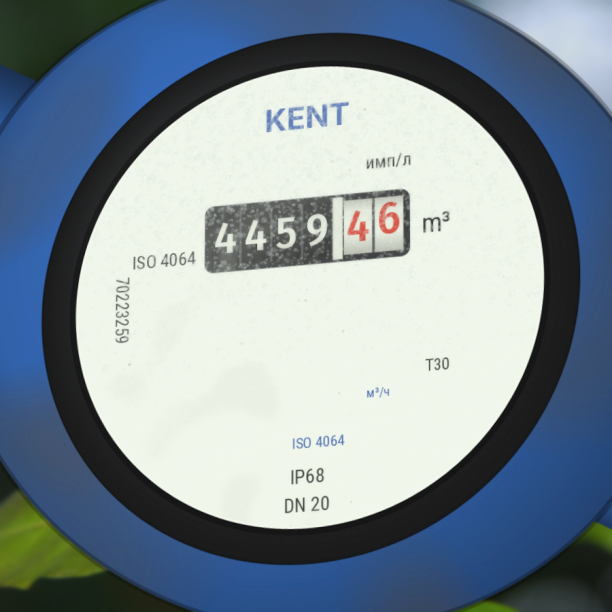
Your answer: 4459.46 (m³)
